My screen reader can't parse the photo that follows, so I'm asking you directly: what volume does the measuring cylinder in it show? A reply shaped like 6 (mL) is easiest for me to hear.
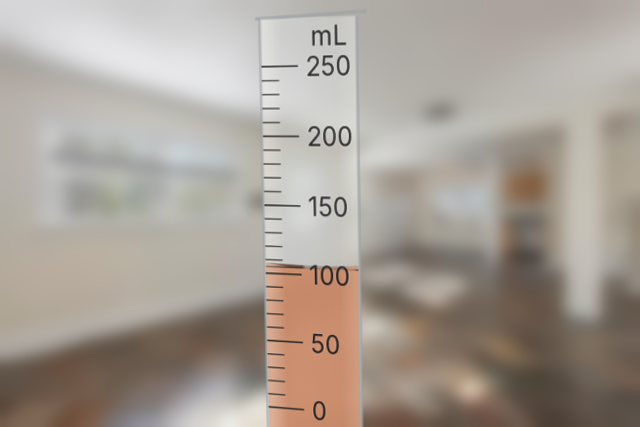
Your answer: 105 (mL)
